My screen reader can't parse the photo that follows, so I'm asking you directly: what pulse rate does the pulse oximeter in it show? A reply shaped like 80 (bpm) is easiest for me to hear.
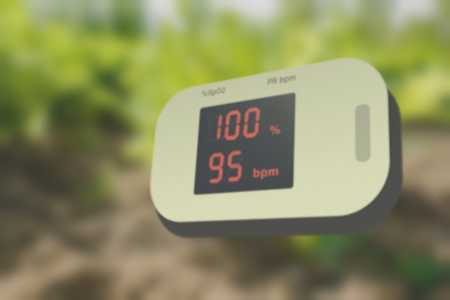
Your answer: 95 (bpm)
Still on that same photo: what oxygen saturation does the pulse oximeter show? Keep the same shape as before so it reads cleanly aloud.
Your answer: 100 (%)
